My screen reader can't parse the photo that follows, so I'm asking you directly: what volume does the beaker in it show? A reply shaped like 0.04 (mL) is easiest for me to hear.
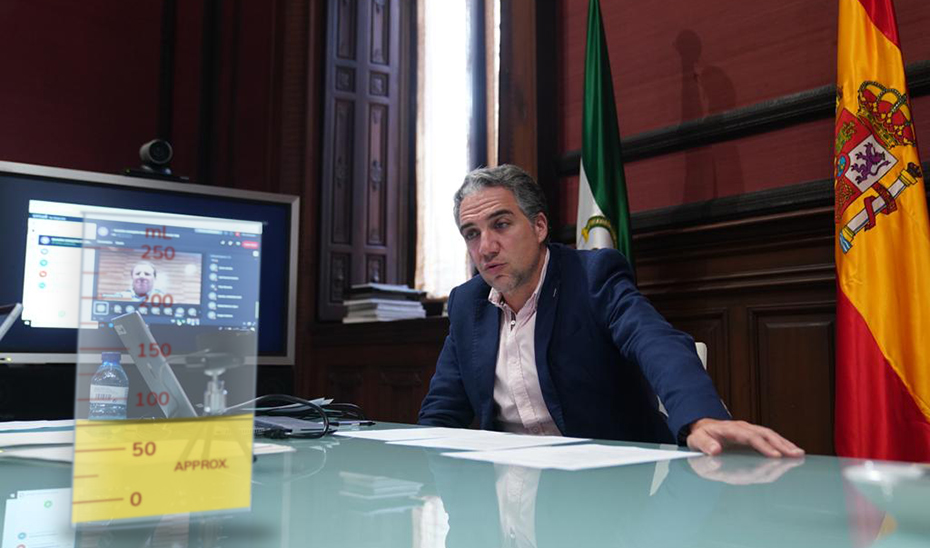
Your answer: 75 (mL)
